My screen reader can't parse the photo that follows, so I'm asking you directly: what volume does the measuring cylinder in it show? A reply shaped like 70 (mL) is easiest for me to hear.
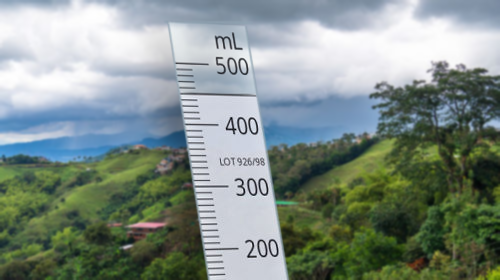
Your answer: 450 (mL)
